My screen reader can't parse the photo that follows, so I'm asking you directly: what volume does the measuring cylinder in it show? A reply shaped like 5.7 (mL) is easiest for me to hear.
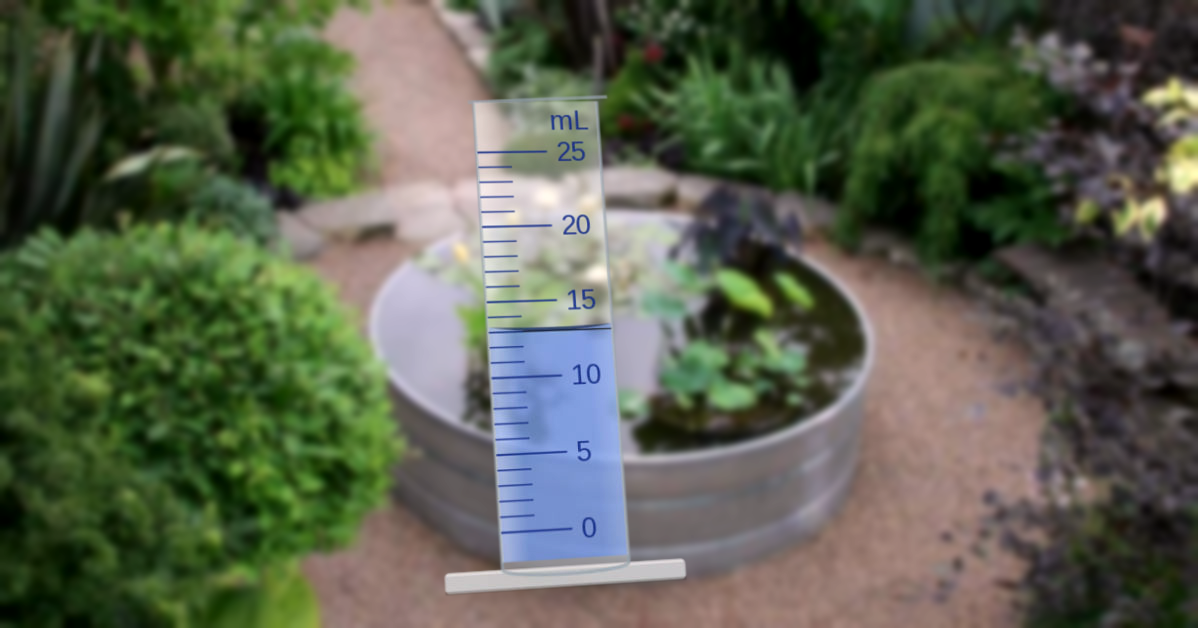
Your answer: 13 (mL)
